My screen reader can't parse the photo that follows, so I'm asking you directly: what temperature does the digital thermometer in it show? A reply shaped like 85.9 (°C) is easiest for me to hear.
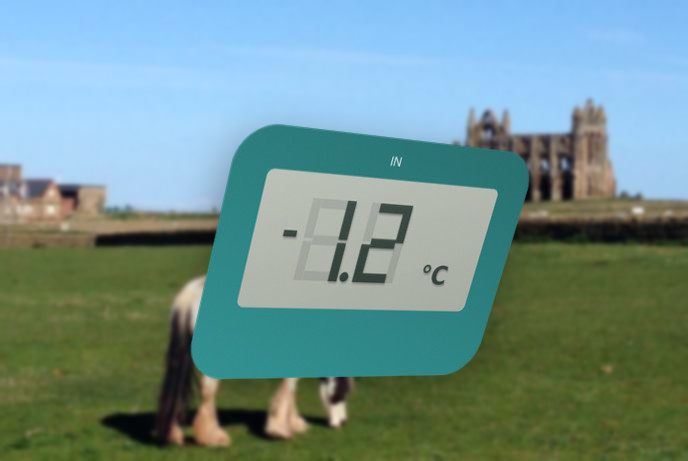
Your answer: -1.2 (°C)
